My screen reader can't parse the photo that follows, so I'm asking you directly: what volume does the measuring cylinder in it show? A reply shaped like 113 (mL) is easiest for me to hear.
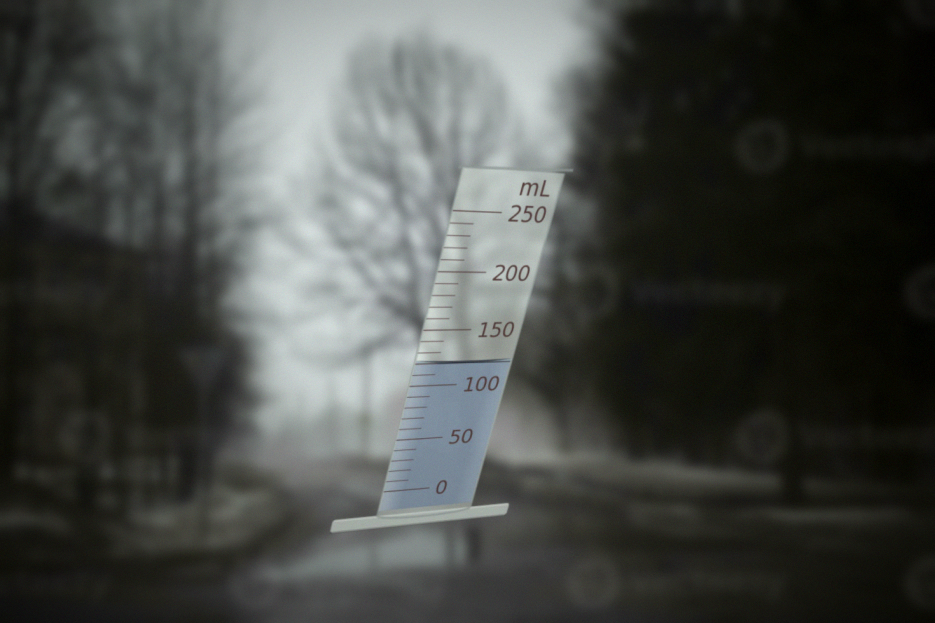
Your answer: 120 (mL)
